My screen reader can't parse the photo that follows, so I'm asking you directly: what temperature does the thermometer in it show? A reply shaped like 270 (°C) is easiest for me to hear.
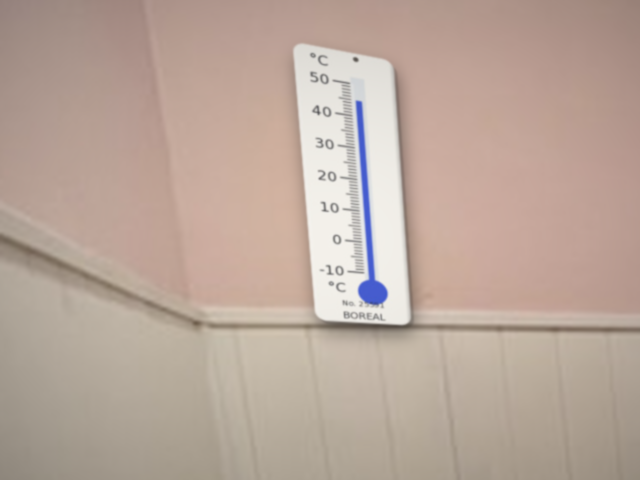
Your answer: 45 (°C)
